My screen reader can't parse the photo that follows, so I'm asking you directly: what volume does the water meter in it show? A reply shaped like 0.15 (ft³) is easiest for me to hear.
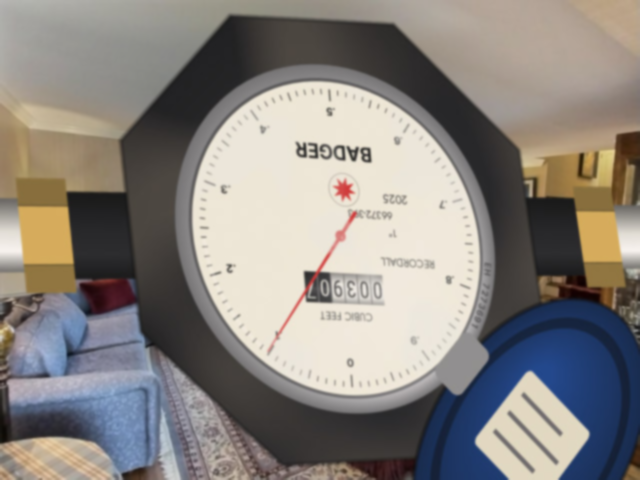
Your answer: 3907.10 (ft³)
